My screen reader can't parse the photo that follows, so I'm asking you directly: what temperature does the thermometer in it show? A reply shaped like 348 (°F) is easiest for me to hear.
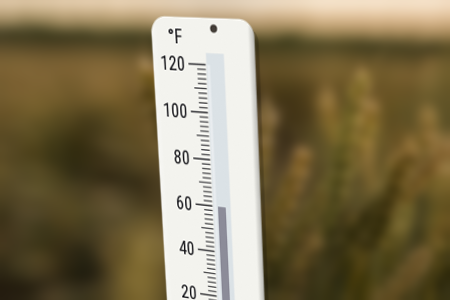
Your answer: 60 (°F)
